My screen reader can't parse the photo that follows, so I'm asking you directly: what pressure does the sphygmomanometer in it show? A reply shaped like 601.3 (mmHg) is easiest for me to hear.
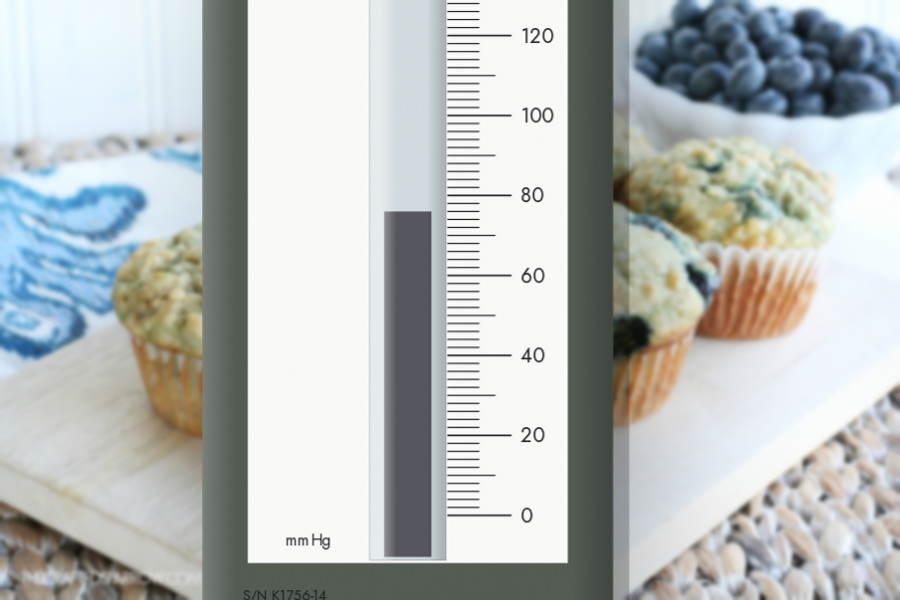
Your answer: 76 (mmHg)
